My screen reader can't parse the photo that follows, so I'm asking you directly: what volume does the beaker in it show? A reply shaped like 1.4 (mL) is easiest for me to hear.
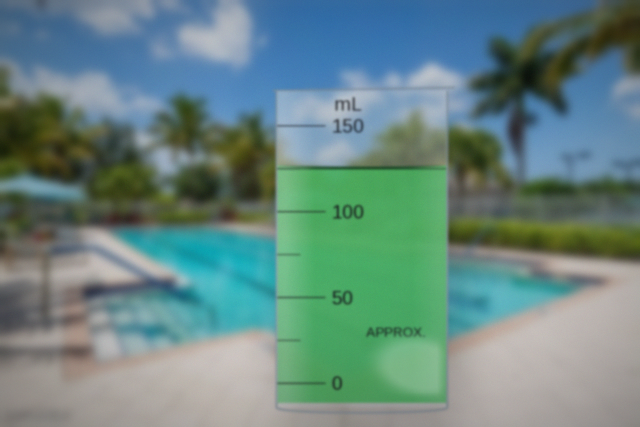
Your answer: 125 (mL)
